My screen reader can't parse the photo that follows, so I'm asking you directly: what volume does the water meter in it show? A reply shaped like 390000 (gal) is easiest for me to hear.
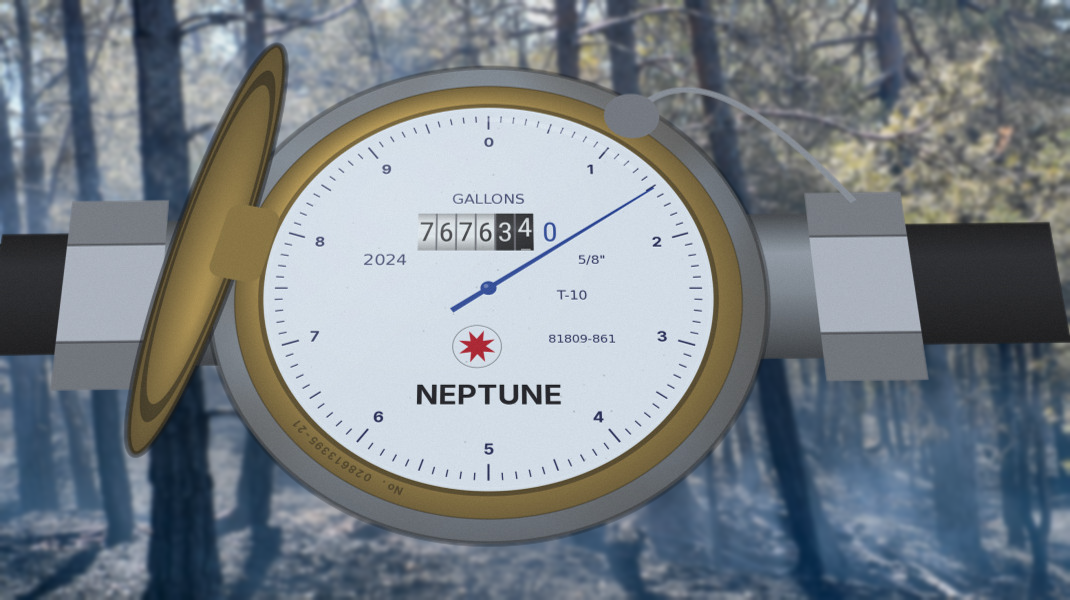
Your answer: 7676341.5 (gal)
